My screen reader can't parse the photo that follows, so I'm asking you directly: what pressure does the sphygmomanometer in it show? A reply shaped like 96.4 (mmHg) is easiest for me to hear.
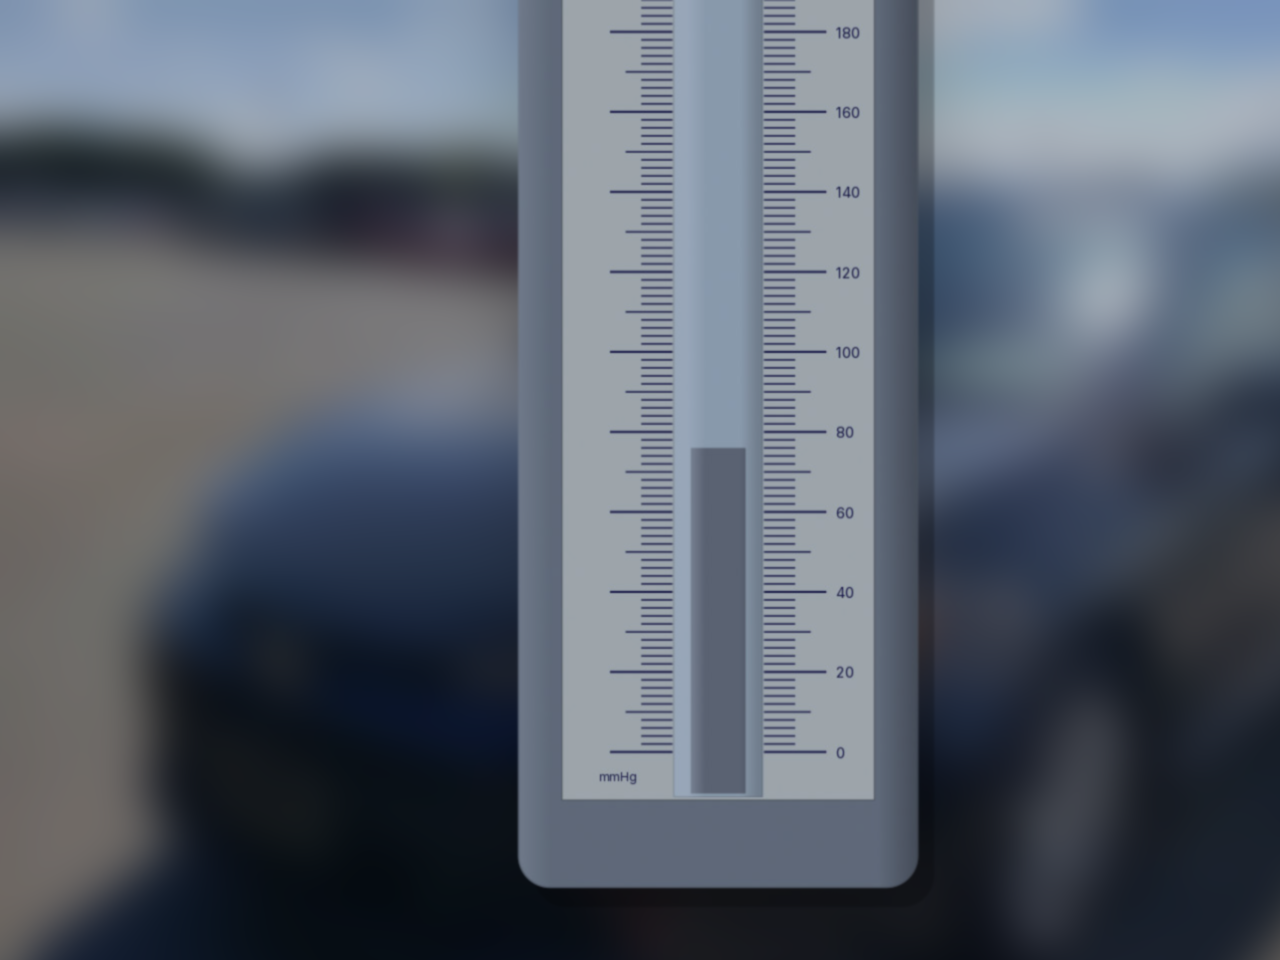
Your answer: 76 (mmHg)
